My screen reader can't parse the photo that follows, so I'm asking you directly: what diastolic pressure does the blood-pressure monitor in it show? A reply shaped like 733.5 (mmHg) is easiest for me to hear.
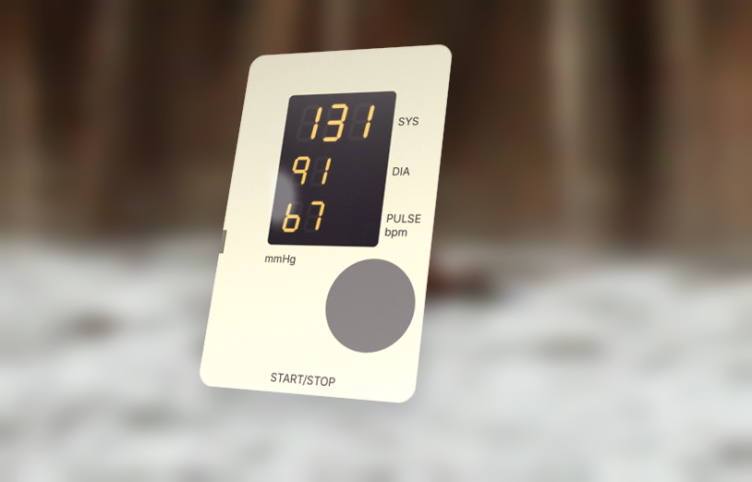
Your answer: 91 (mmHg)
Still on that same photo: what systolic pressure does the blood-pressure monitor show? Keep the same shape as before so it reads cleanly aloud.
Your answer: 131 (mmHg)
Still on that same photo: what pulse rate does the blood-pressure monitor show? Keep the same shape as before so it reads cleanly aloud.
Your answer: 67 (bpm)
